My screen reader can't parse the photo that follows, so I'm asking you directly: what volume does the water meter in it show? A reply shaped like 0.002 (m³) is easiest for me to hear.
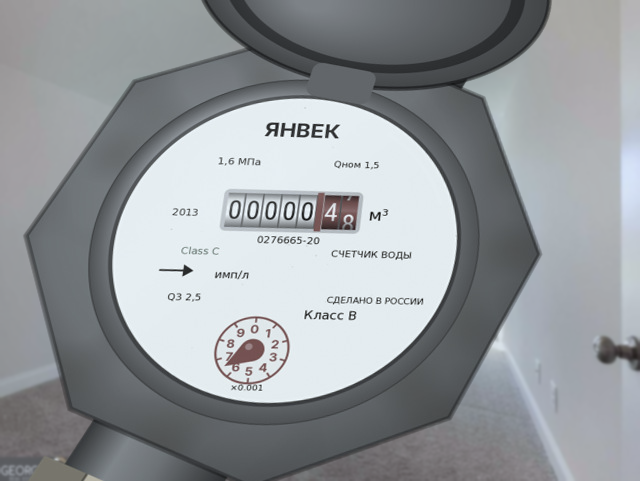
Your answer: 0.476 (m³)
